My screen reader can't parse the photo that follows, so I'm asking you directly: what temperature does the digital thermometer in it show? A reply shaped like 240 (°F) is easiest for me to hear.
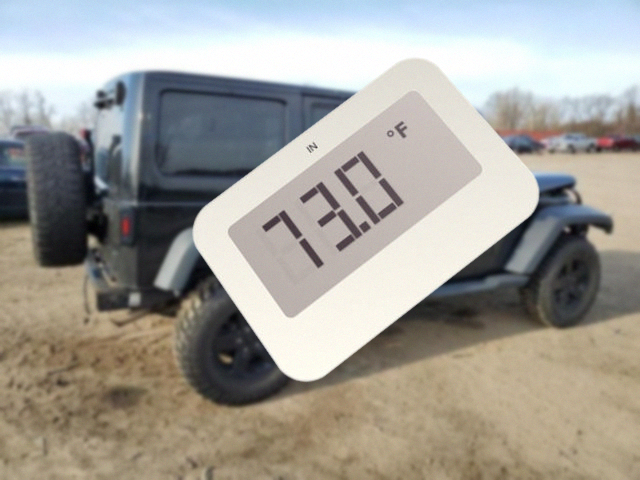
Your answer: 73.0 (°F)
